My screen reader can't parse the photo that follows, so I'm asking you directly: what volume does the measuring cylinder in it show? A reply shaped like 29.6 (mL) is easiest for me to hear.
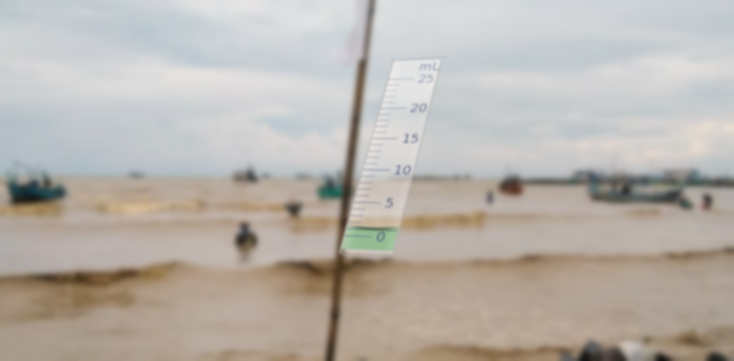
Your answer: 1 (mL)
